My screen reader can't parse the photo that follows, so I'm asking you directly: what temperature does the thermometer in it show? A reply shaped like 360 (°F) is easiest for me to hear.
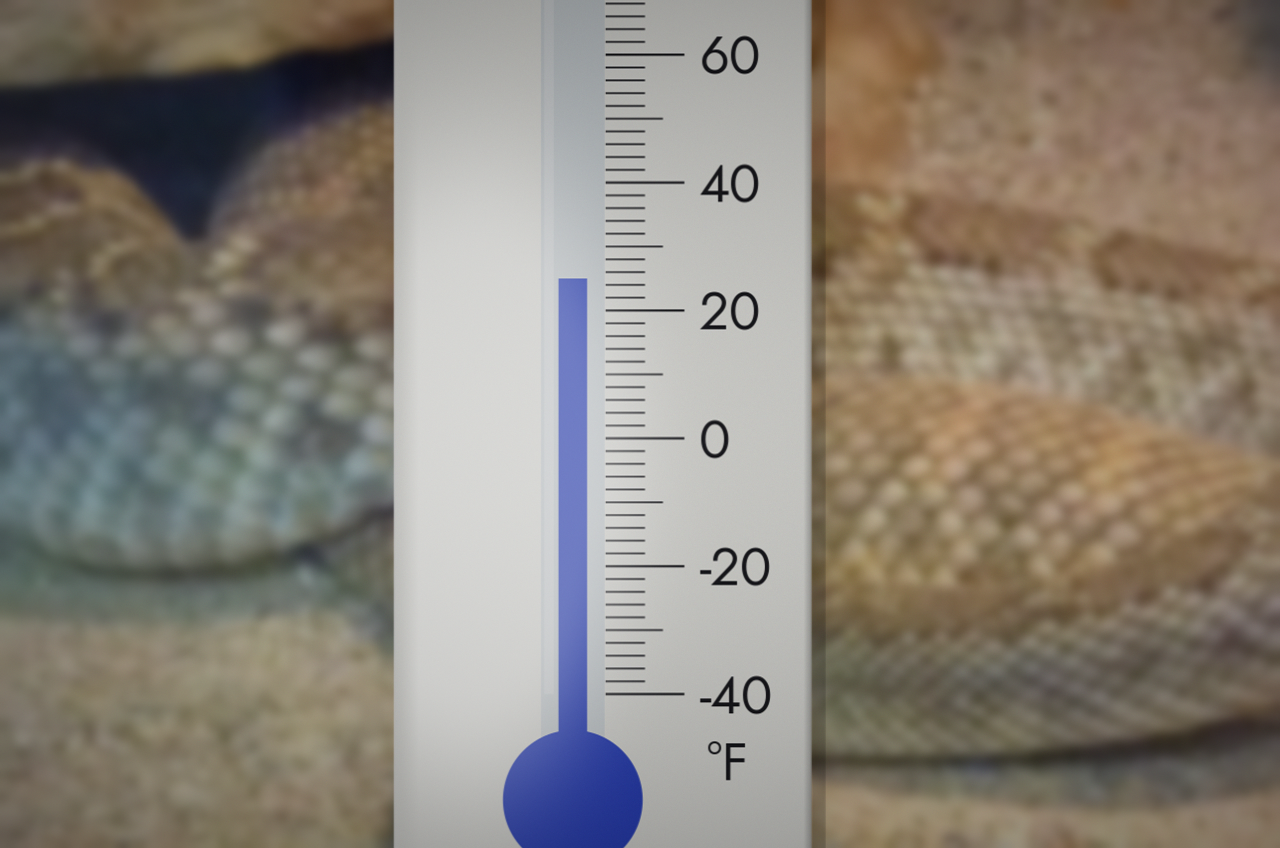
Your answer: 25 (°F)
